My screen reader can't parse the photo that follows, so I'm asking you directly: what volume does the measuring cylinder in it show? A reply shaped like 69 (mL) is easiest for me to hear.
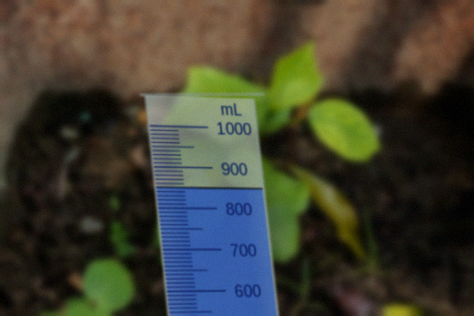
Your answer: 850 (mL)
